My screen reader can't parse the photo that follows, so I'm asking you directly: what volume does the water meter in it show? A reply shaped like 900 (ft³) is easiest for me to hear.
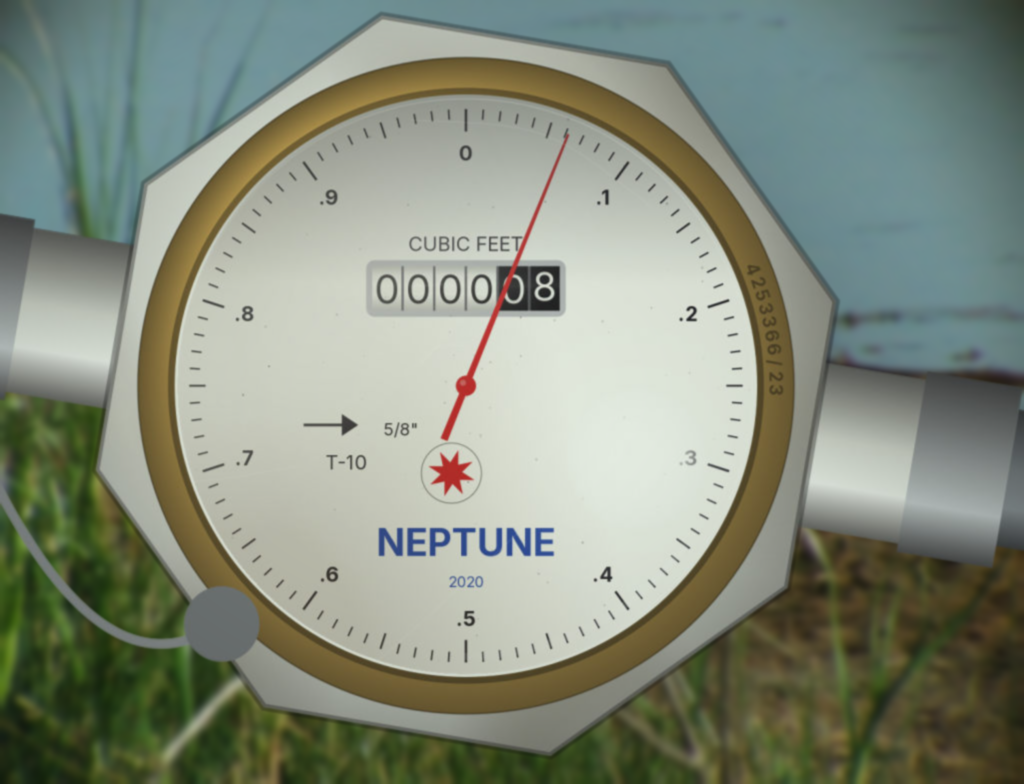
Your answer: 8.06 (ft³)
